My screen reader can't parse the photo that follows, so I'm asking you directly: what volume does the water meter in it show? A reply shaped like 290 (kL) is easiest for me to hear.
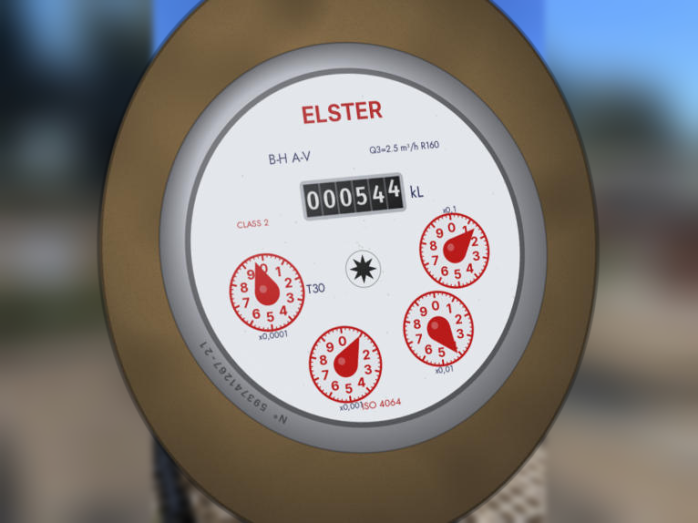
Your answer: 544.1409 (kL)
